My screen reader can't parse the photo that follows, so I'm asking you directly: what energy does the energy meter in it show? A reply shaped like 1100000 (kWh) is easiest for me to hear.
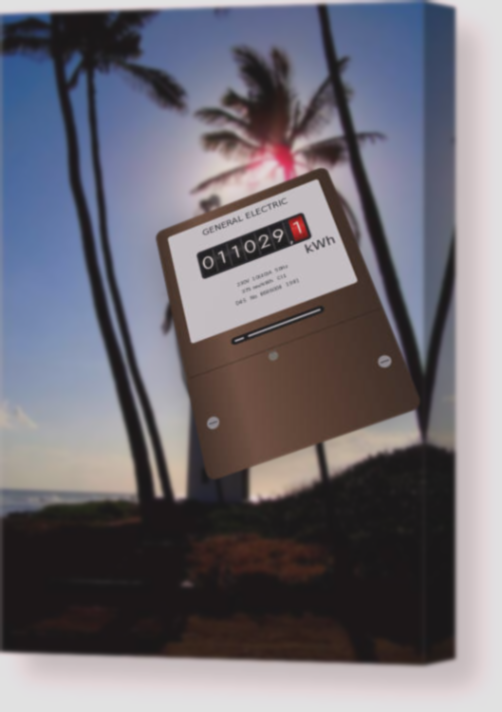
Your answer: 11029.1 (kWh)
